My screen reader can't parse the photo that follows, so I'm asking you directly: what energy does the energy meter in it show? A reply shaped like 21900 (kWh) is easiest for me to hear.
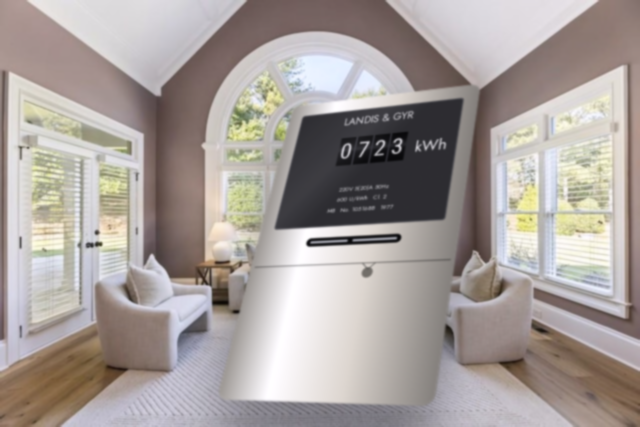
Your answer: 723 (kWh)
